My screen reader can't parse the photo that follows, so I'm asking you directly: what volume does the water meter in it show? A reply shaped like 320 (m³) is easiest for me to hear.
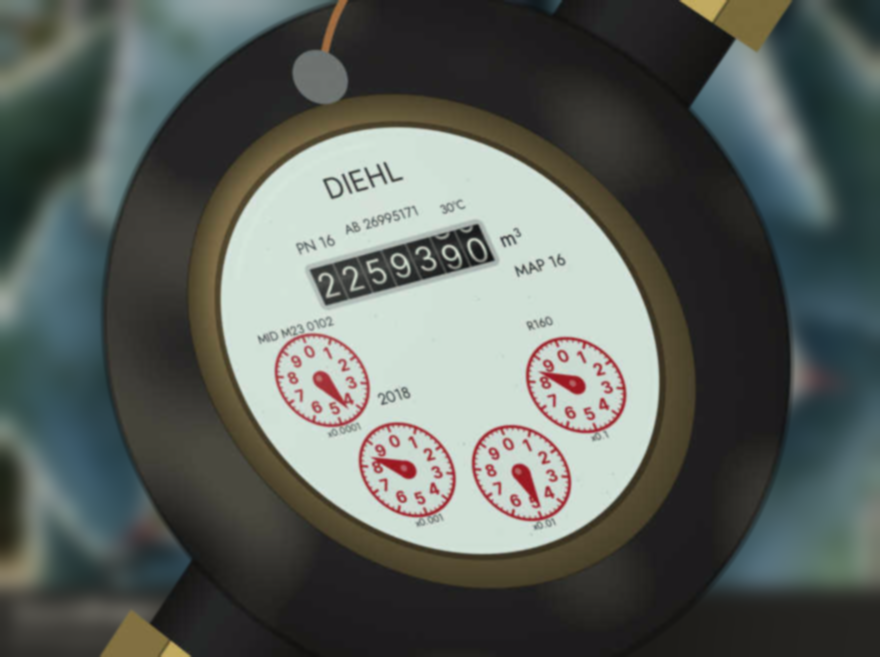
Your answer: 2259389.8484 (m³)
